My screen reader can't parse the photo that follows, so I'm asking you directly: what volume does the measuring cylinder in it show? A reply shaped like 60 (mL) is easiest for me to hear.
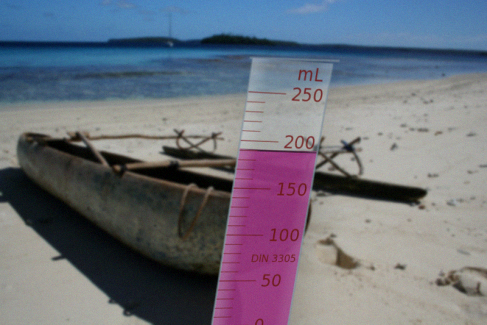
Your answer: 190 (mL)
